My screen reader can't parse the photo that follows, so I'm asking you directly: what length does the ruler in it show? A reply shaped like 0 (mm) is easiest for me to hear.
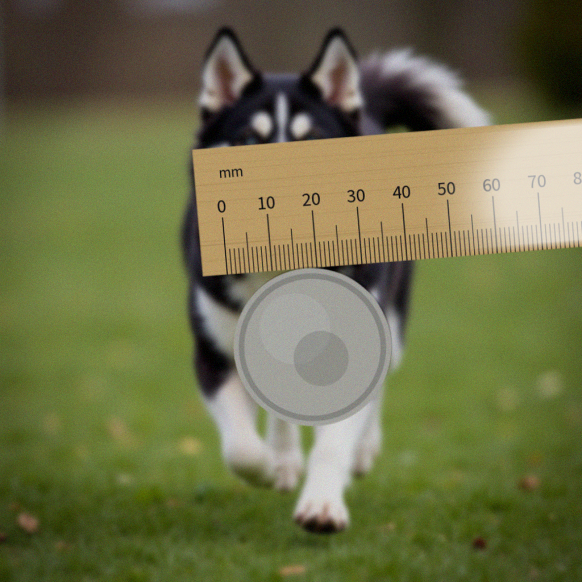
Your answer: 35 (mm)
